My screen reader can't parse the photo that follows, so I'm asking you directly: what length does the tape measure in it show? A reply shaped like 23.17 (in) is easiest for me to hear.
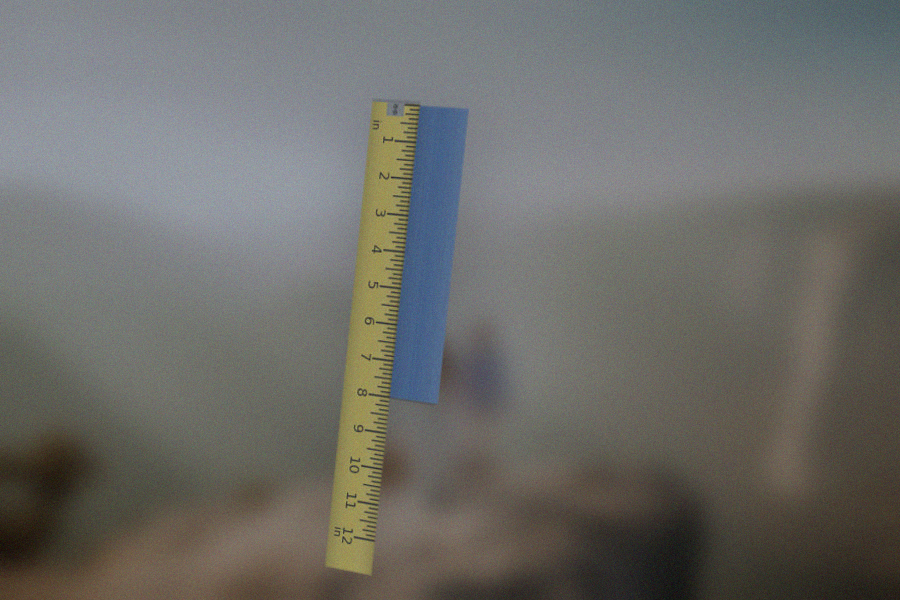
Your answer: 8 (in)
